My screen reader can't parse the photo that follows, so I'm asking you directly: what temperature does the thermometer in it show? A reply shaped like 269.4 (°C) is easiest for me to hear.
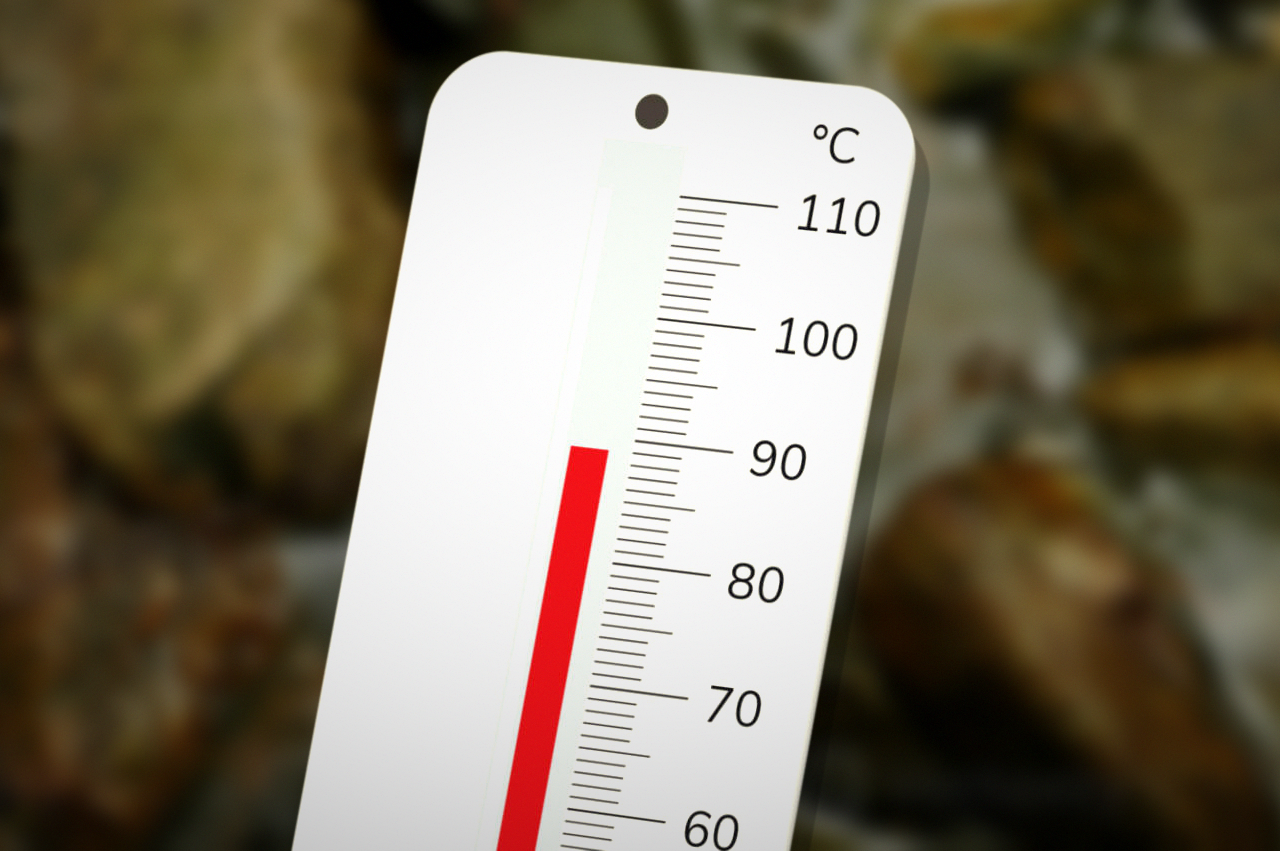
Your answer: 89 (°C)
